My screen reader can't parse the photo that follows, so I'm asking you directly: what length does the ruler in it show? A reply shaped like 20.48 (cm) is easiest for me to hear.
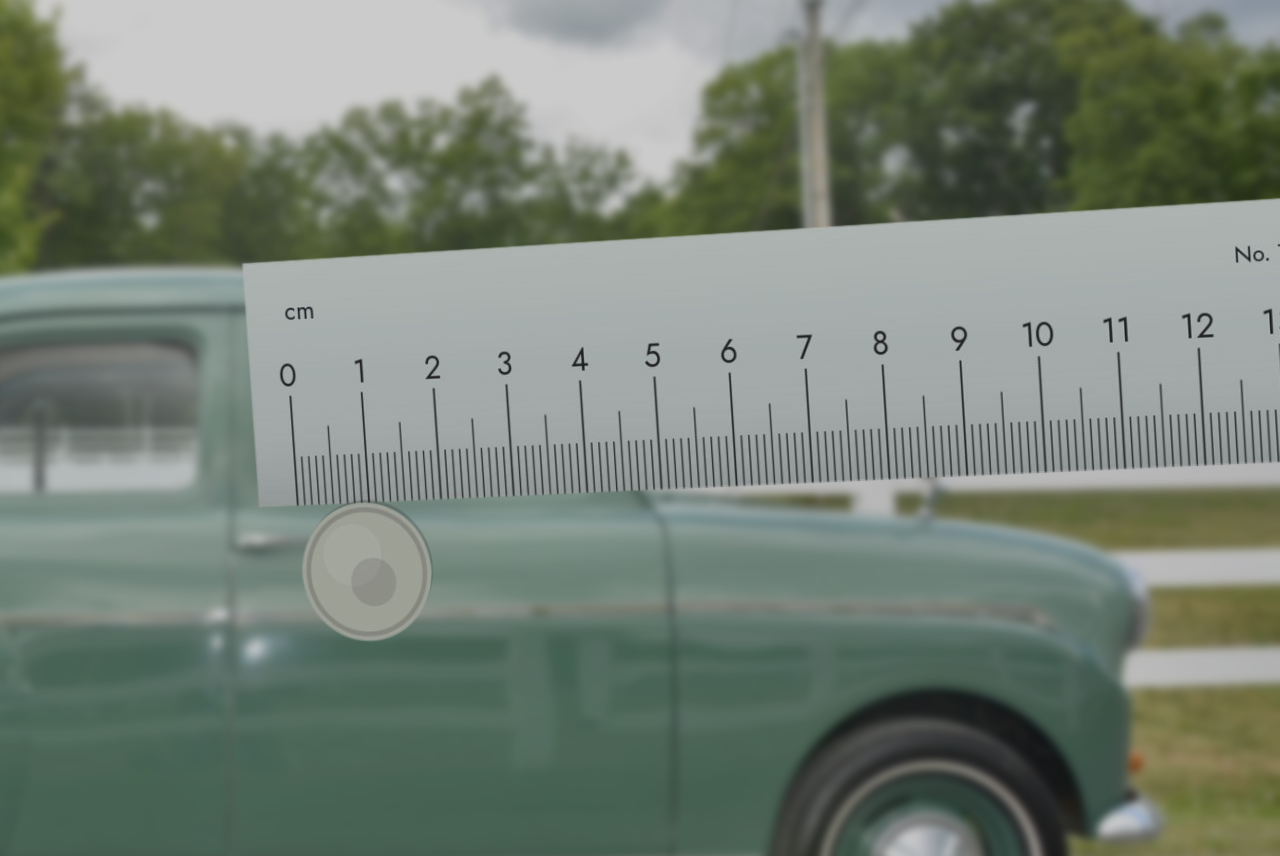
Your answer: 1.8 (cm)
